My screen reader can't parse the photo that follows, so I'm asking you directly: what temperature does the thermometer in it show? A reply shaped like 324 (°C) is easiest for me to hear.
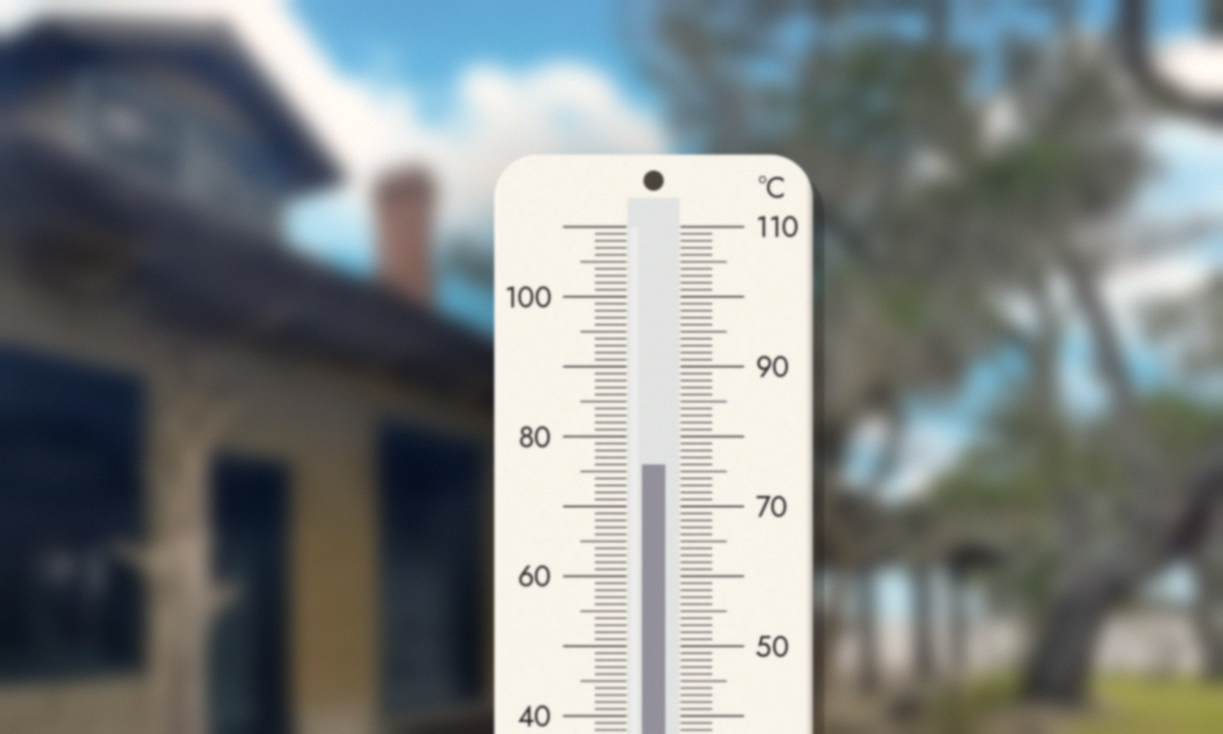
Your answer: 76 (°C)
